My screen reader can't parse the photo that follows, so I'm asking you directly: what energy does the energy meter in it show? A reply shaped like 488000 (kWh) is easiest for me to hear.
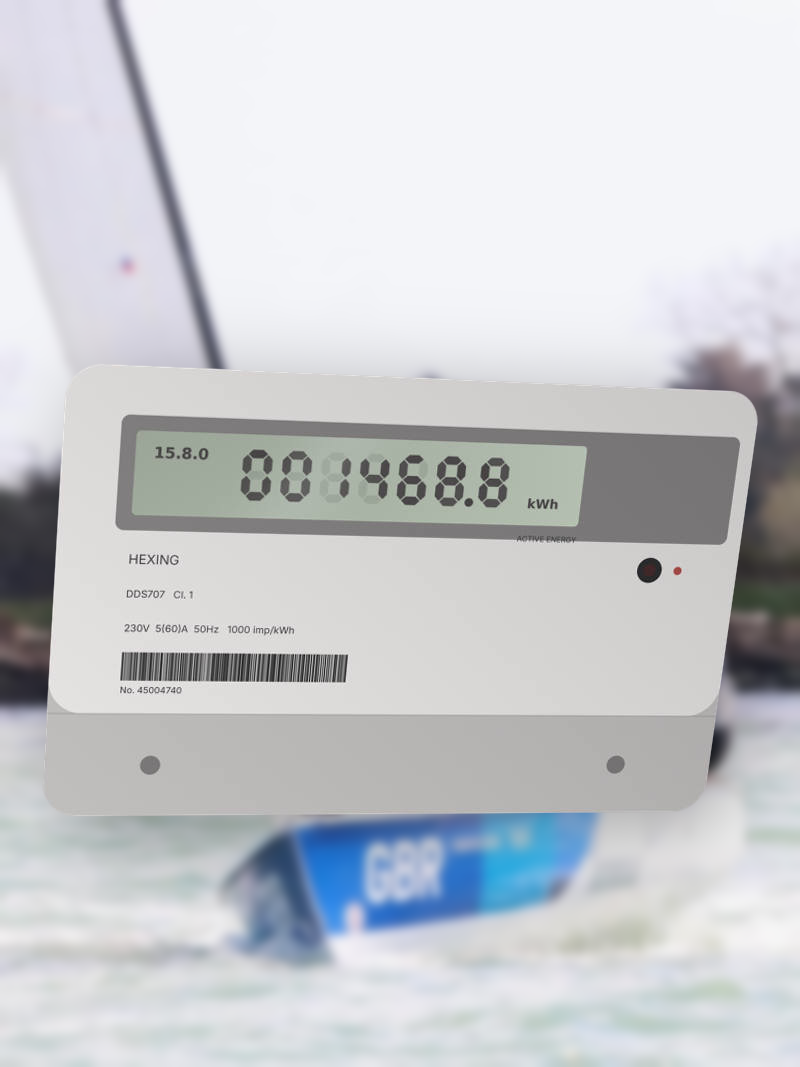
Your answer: 1468.8 (kWh)
